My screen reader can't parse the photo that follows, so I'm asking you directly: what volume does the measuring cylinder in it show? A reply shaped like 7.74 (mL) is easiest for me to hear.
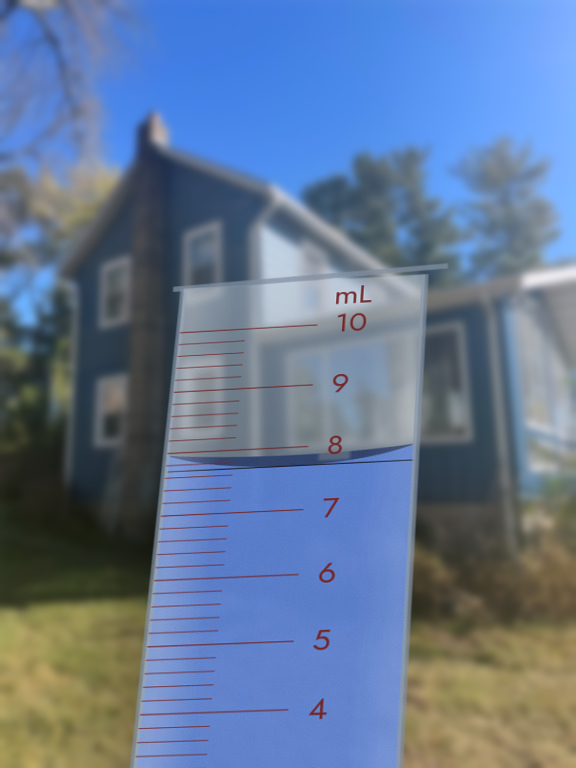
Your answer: 7.7 (mL)
